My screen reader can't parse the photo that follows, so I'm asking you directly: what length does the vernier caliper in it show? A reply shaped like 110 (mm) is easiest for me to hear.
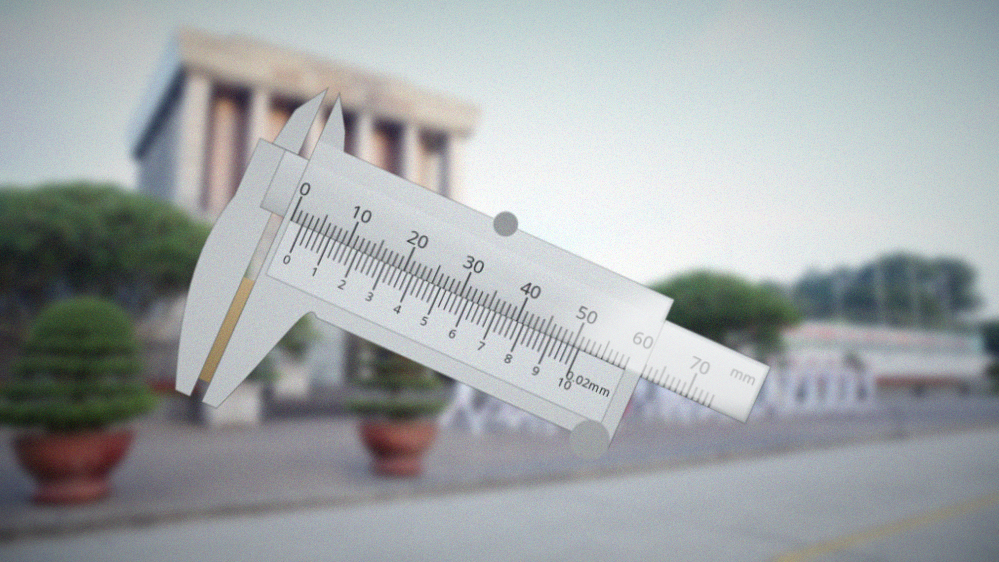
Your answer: 2.0 (mm)
